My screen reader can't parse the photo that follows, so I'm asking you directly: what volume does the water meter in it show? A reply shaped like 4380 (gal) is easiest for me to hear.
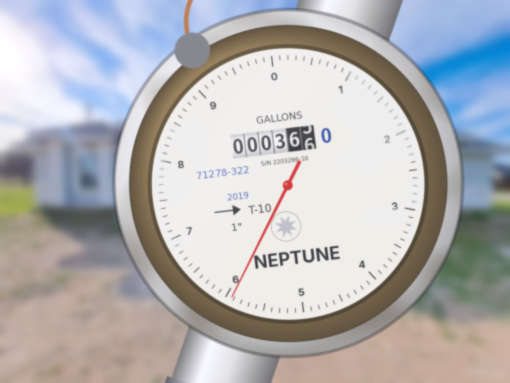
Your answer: 3655.9 (gal)
